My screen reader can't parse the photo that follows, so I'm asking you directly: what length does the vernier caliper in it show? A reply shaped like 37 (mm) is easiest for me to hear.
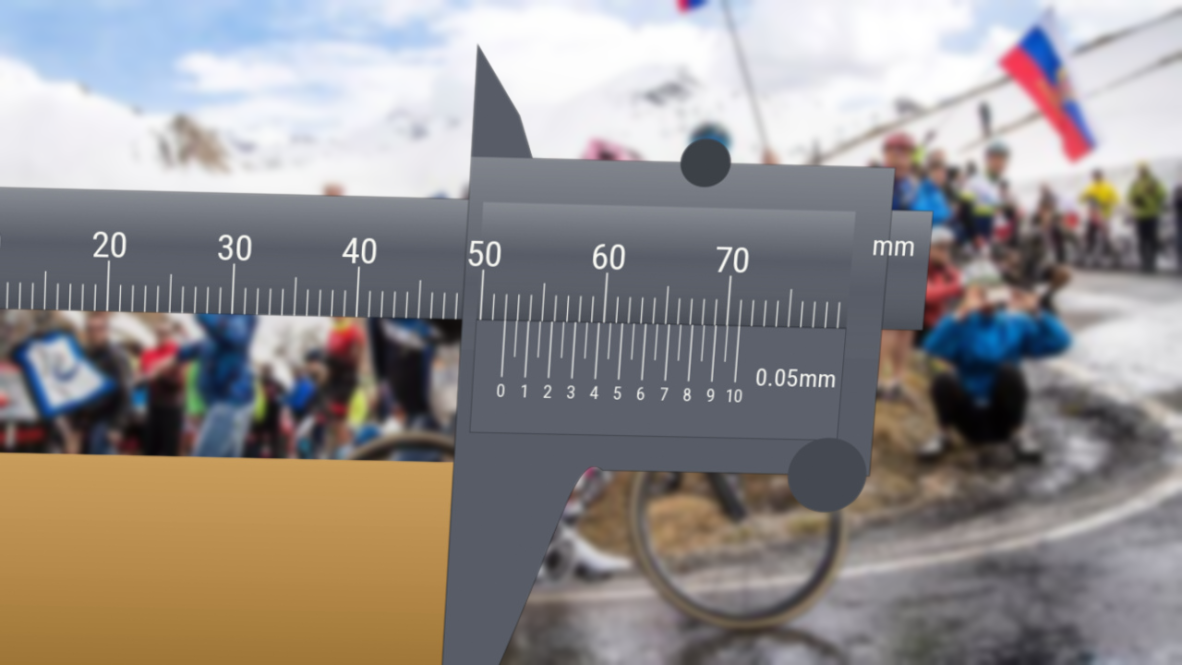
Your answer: 52.0 (mm)
